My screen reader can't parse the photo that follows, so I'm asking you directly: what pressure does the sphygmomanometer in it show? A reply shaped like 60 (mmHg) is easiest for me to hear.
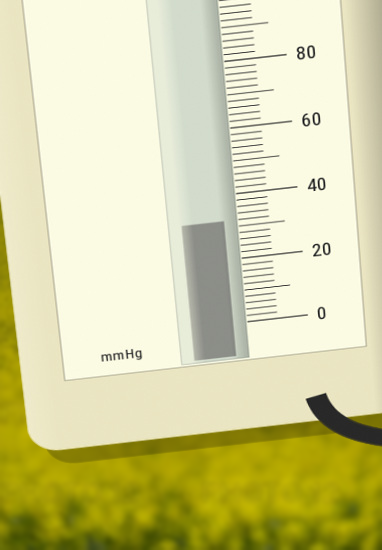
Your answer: 32 (mmHg)
